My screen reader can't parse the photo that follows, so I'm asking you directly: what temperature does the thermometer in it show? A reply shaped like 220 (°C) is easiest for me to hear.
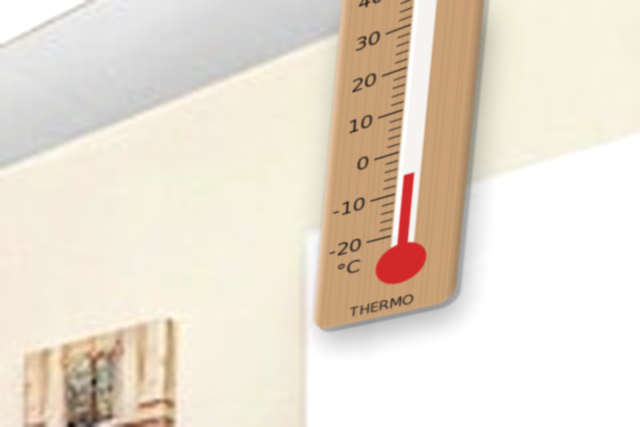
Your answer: -6 (°C)
